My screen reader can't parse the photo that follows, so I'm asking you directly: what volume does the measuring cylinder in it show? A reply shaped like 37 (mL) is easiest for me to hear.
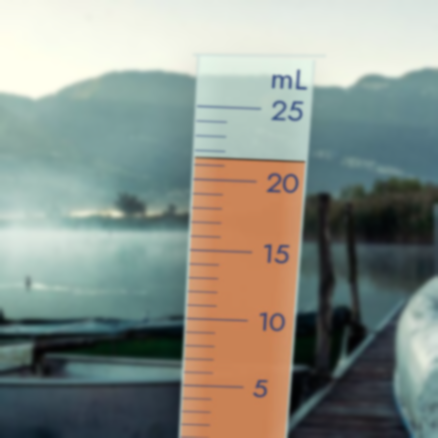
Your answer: 21.5 (mL)
